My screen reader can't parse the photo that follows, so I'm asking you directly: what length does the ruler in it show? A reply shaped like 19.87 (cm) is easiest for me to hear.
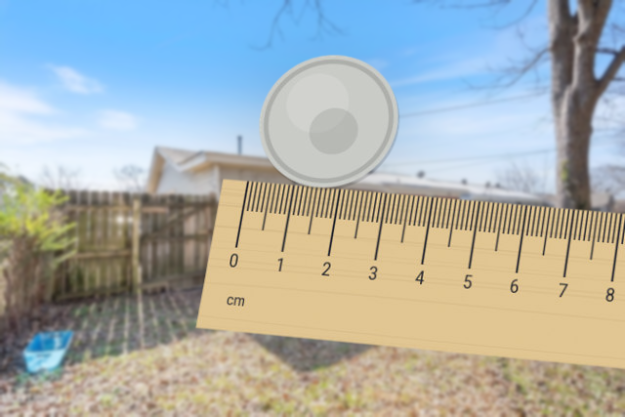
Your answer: 3 (cm)
